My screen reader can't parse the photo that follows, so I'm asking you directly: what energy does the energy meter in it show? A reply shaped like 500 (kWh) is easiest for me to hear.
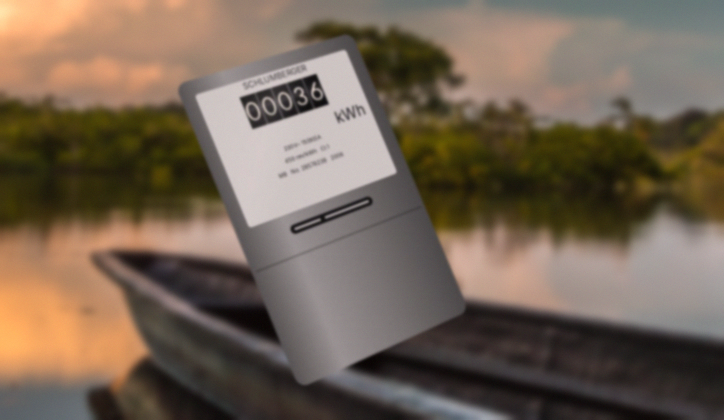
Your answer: 36 (kWh)
